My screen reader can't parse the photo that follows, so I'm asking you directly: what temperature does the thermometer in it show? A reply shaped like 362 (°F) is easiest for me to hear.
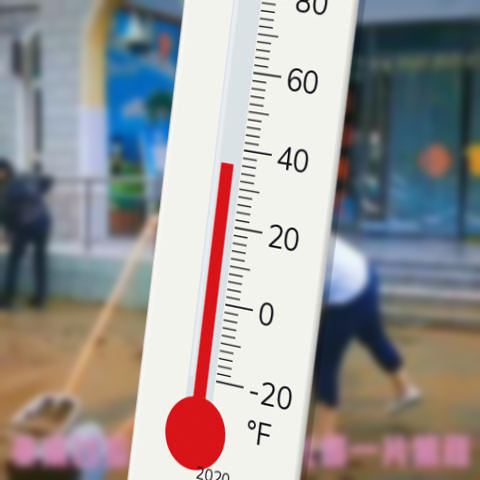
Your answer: 36 (°F)
